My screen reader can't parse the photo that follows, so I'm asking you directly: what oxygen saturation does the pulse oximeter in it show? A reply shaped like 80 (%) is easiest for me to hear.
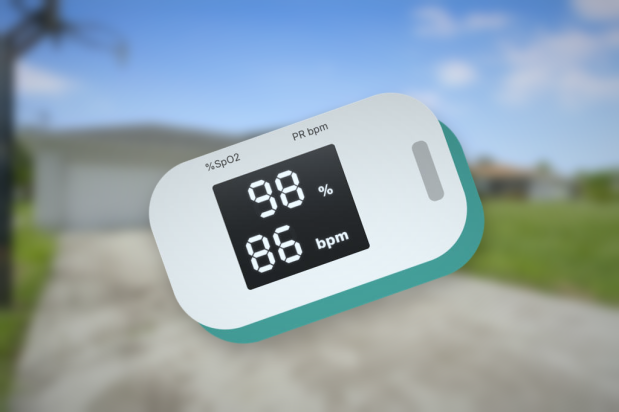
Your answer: 98 (%)
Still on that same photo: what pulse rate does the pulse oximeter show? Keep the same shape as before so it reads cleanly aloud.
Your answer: 86 (bpm)
